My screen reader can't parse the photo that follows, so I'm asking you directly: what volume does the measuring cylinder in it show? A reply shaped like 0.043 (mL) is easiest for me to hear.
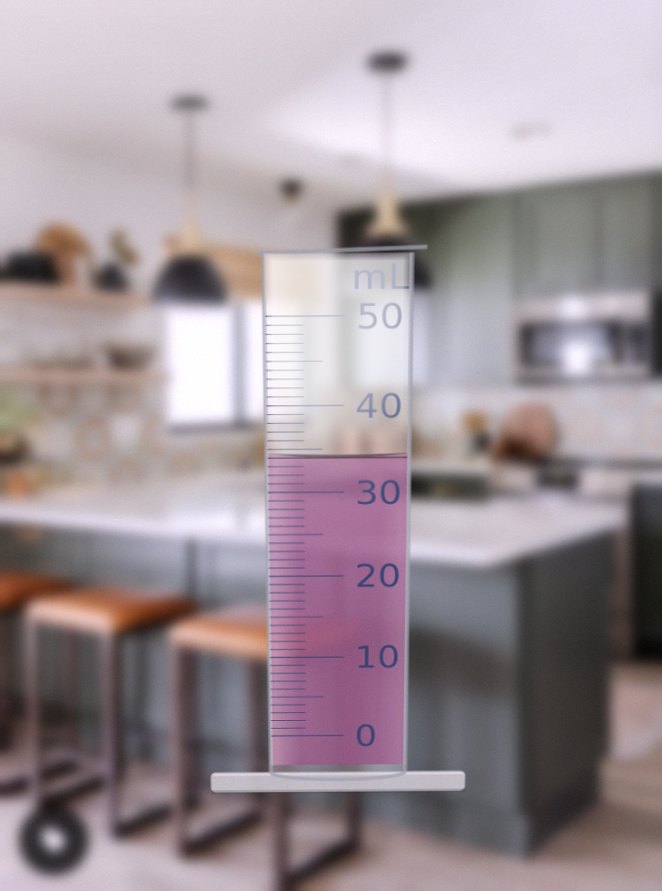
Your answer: 34 (mL)
